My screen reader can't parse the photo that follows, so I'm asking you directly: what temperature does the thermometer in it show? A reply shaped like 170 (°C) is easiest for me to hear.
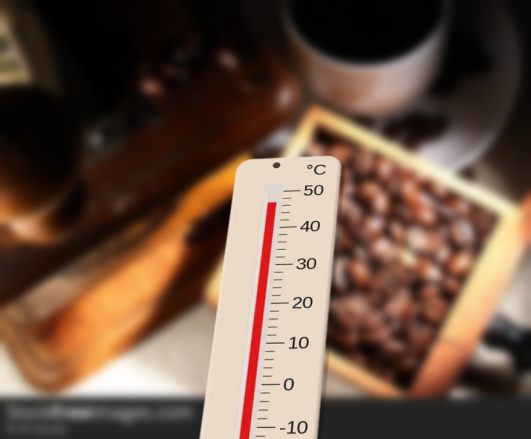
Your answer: 47 (°C)
